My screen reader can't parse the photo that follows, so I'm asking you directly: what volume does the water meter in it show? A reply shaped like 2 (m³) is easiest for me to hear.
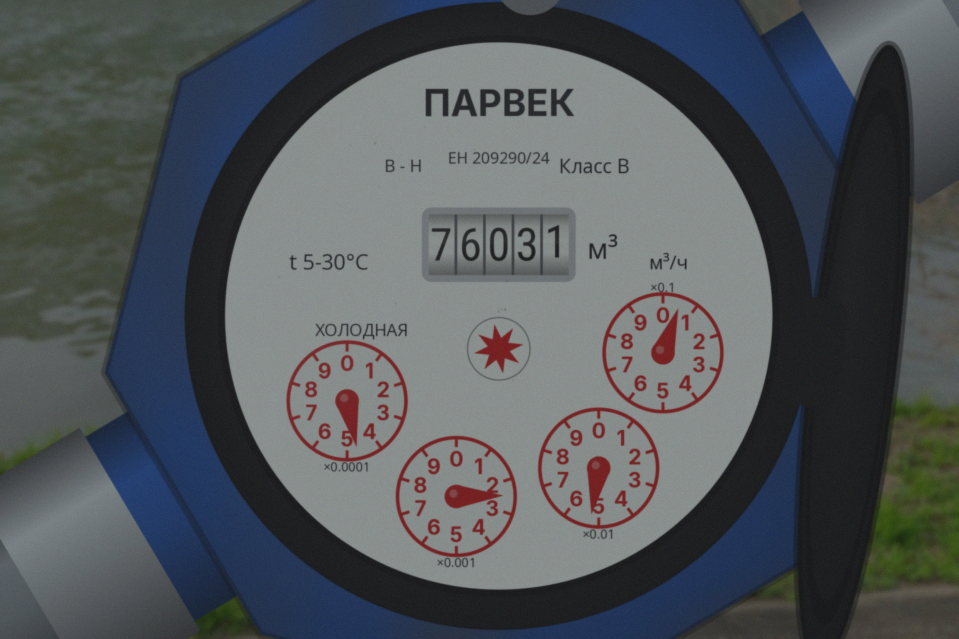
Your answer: 76031.0524 (m³)
